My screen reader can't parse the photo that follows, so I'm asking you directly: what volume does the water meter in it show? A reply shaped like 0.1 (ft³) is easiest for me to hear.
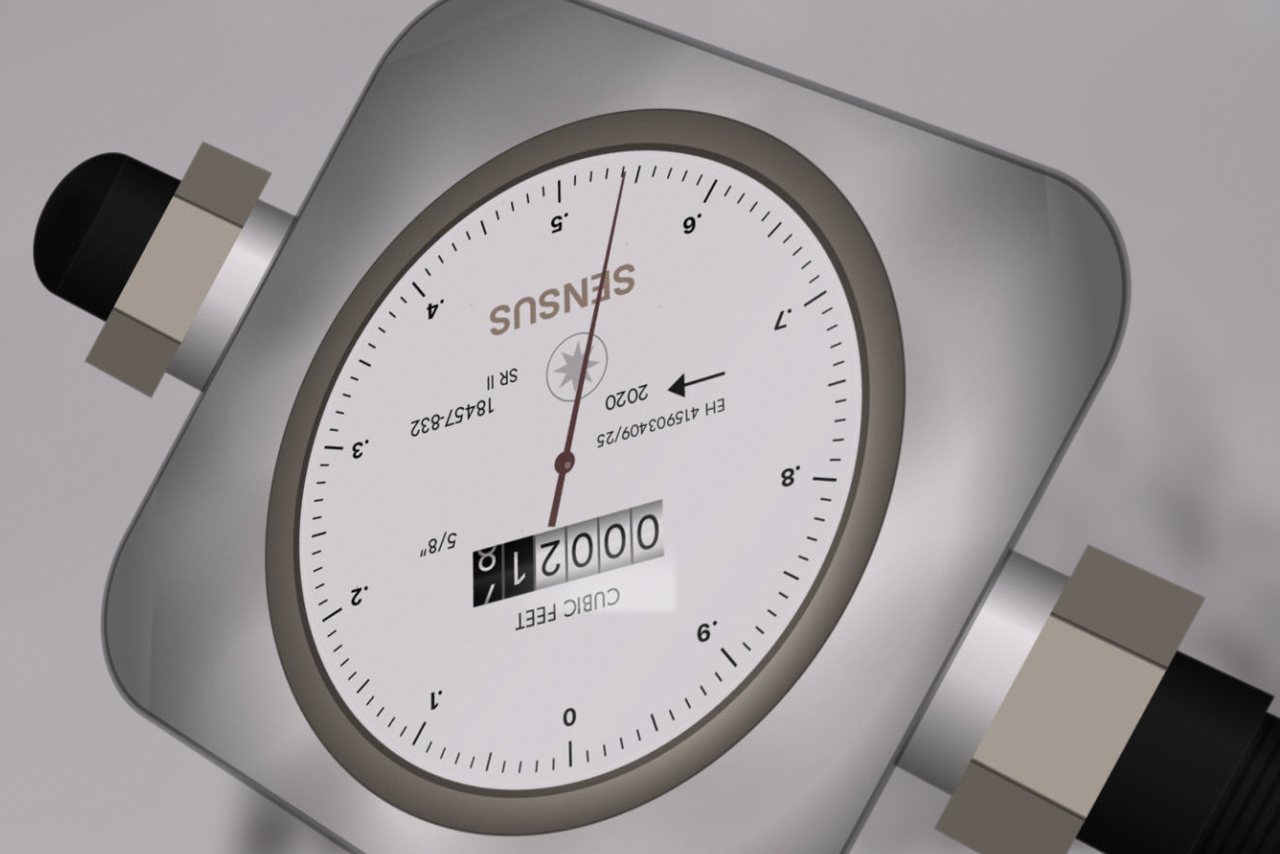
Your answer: 217.54 (ft³)
